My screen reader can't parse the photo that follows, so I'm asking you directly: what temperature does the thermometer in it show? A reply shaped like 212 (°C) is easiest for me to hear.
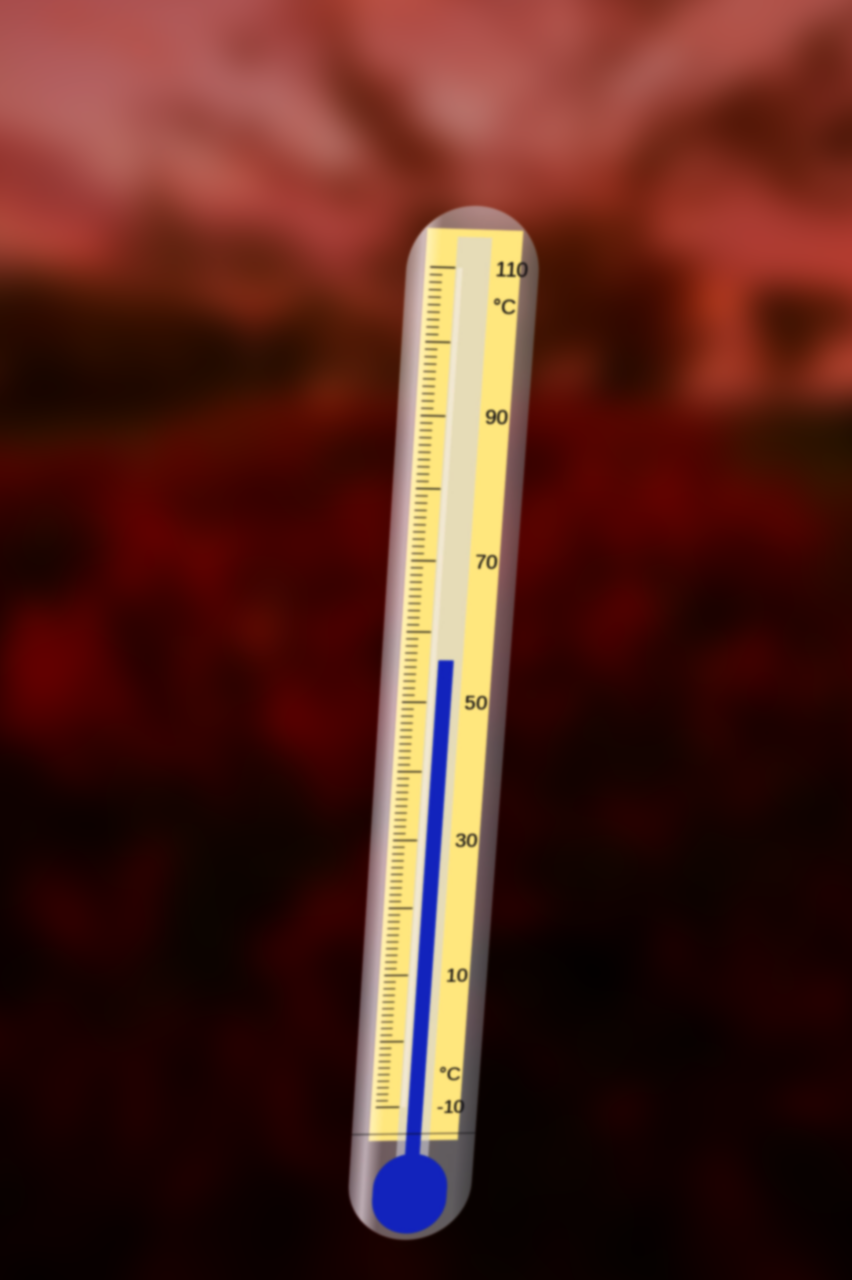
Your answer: 56 (°C)
